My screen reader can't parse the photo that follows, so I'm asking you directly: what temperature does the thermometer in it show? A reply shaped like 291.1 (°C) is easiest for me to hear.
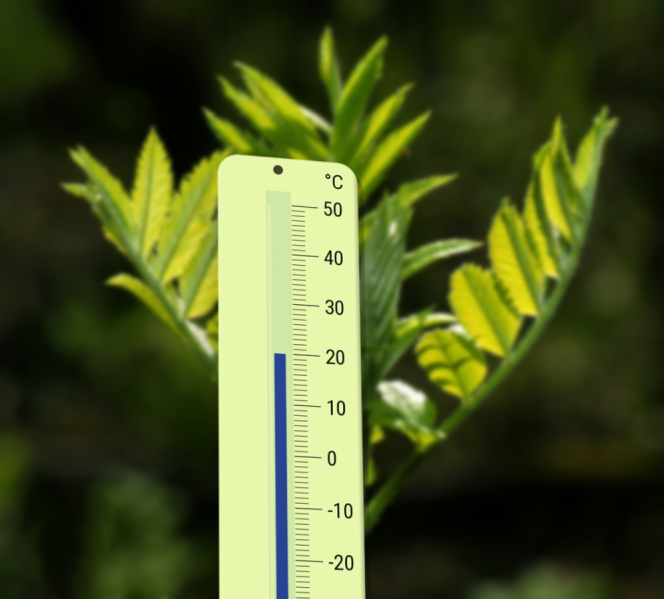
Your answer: 20 (°C)
